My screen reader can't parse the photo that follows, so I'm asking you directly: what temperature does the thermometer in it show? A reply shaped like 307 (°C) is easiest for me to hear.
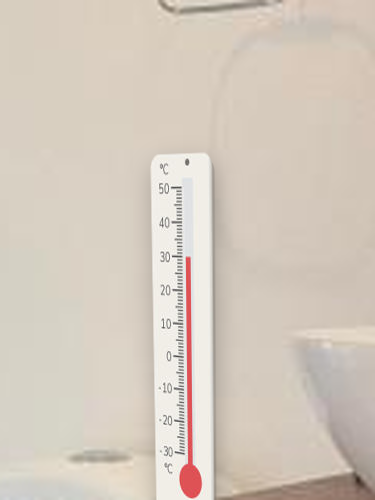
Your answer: 30 (°C)
